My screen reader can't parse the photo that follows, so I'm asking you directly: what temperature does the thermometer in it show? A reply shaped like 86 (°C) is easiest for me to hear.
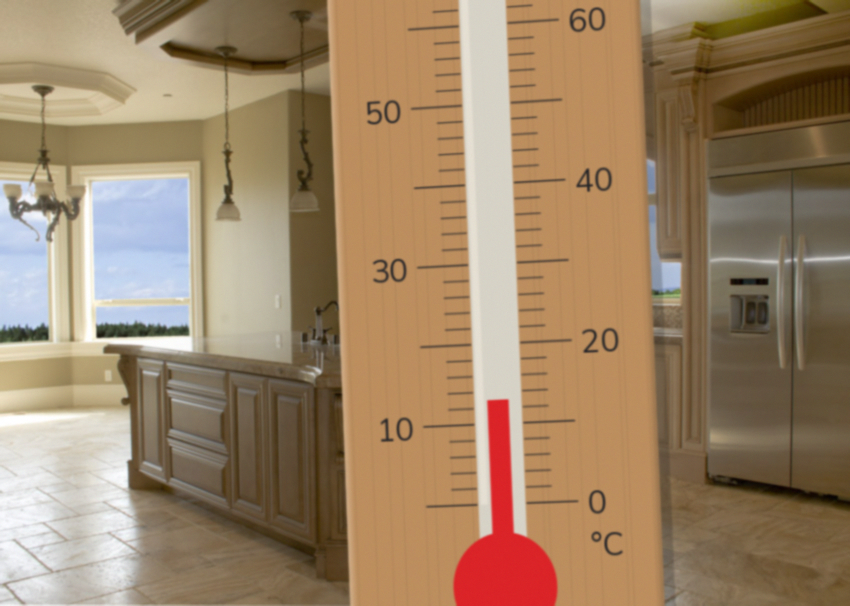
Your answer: 13 (°C)
